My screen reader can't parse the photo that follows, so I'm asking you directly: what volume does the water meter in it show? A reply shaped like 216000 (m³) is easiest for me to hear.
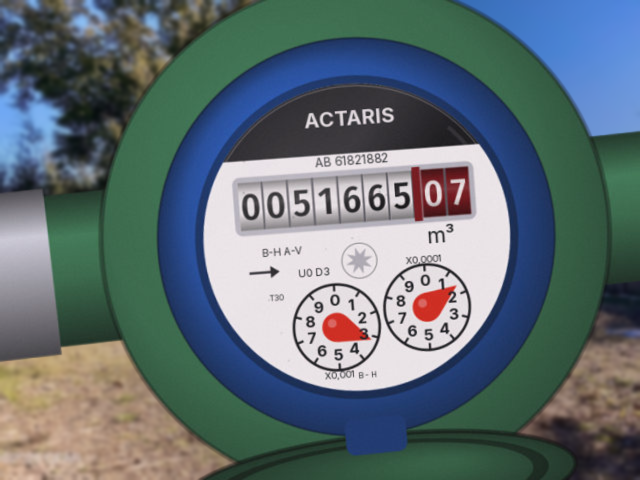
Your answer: 51665.0731 (m³)
